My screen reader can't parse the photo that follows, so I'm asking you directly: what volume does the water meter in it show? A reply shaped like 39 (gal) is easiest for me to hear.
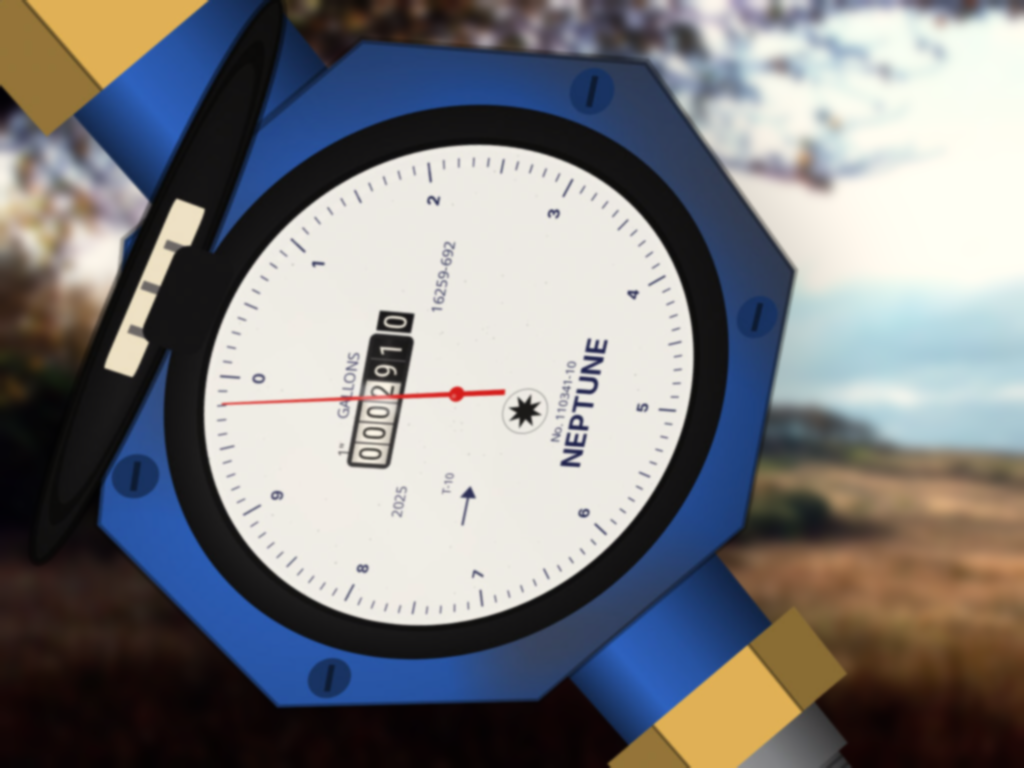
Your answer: 2909.8 (gal)
